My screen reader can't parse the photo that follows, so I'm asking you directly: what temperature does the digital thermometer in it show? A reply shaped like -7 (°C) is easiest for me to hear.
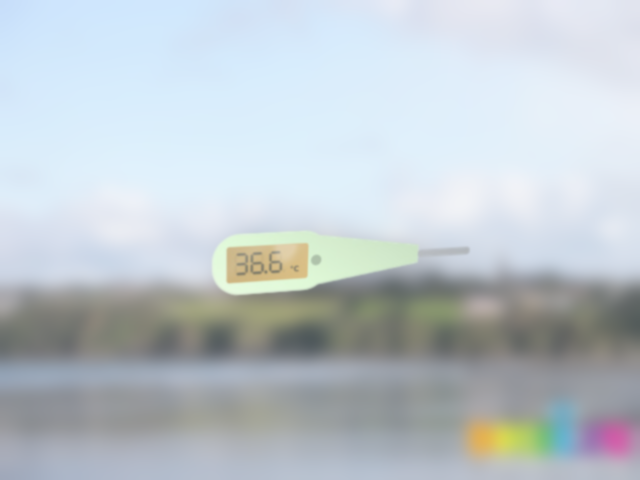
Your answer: 36.6 (°C)
